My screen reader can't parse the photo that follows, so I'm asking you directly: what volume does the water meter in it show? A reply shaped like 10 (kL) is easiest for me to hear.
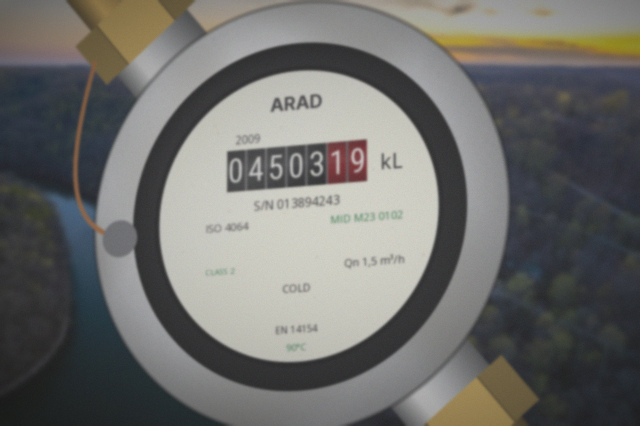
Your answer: 4503.19 (kL)
